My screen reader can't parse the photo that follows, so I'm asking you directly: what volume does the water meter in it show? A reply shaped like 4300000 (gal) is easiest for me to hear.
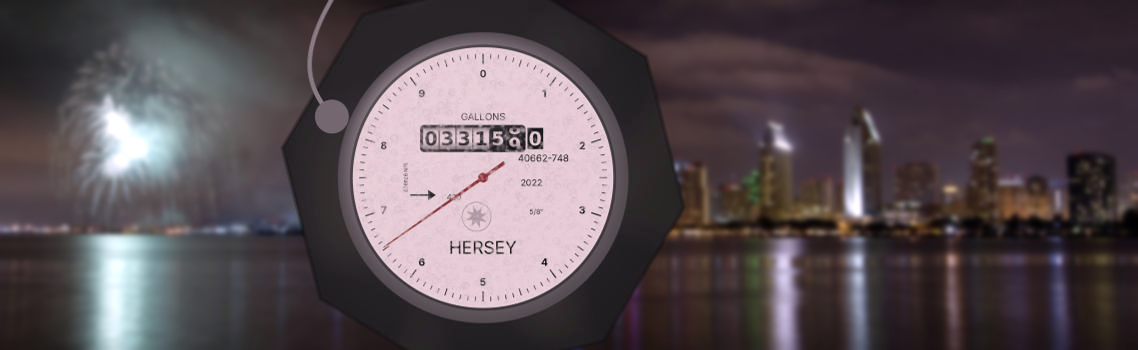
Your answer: 331586.5 (gal)
